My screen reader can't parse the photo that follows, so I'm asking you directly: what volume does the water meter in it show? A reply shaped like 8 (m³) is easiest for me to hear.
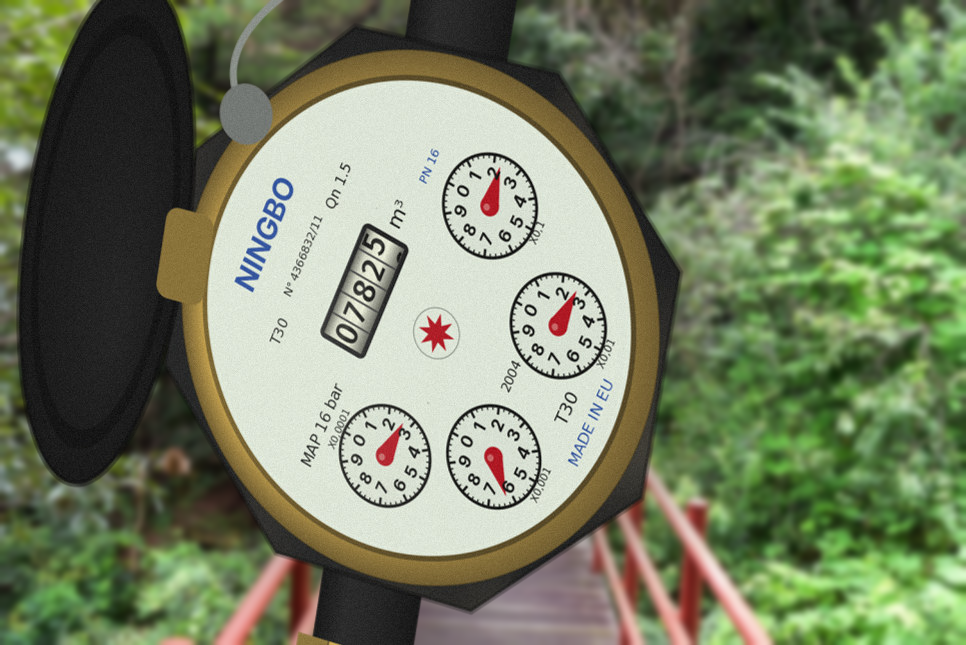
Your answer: 7825.2262 (m³)
